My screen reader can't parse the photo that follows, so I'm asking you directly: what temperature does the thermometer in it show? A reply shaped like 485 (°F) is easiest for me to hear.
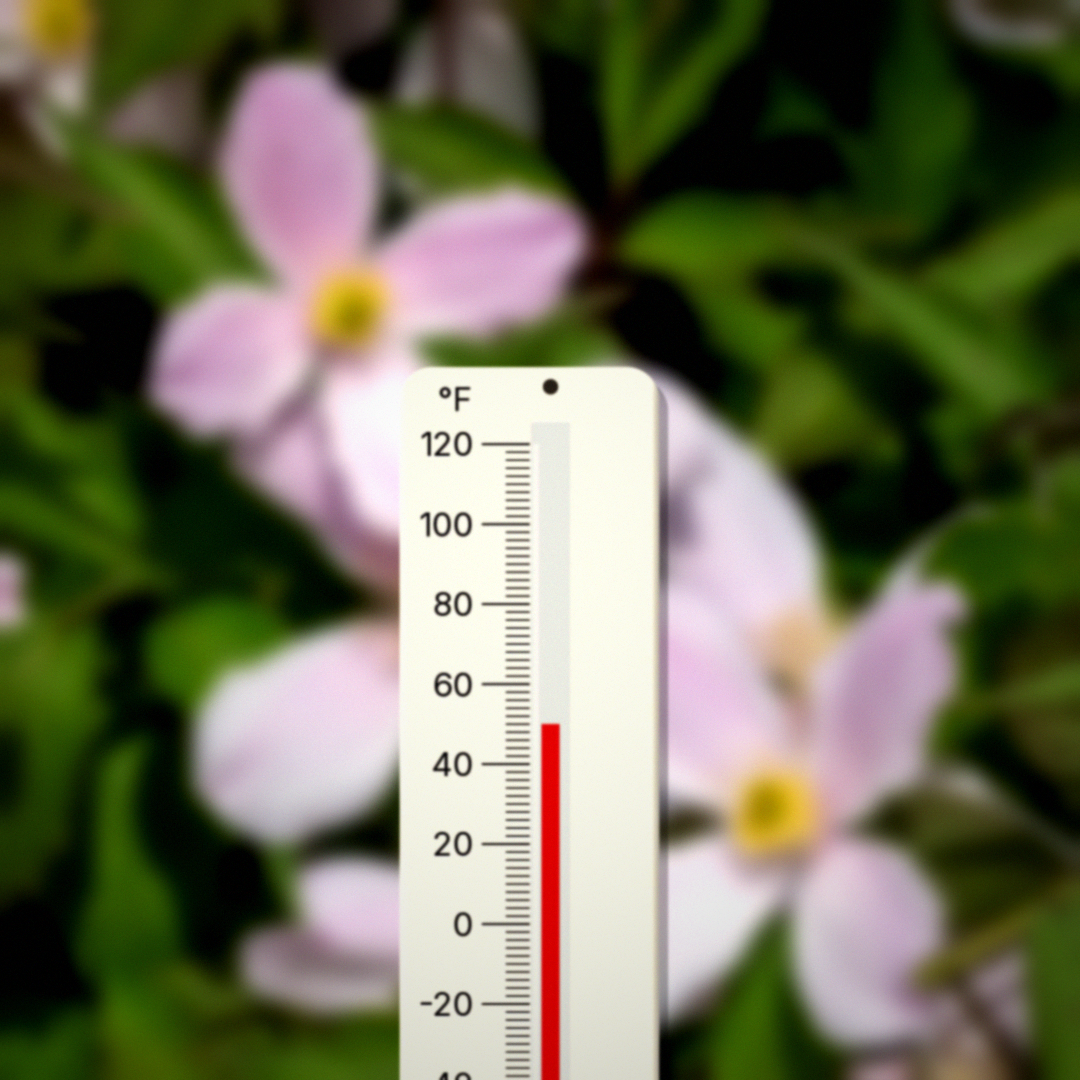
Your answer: 50 (°F)
